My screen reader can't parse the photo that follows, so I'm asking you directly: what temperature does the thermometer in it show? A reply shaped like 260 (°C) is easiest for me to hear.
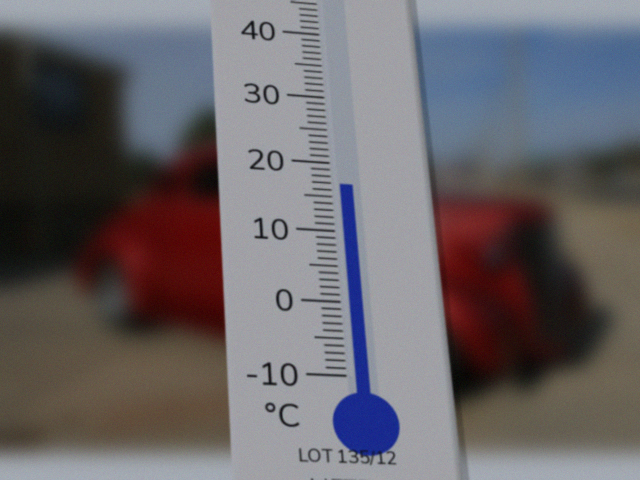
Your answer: 17 (°C)
